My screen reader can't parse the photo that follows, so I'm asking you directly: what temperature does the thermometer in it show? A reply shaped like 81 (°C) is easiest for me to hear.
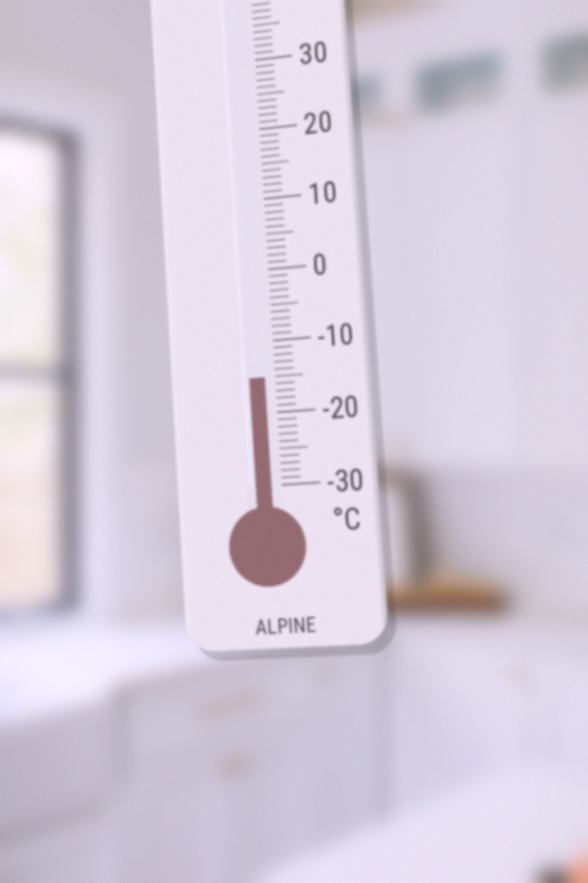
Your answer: -15 (°C)
